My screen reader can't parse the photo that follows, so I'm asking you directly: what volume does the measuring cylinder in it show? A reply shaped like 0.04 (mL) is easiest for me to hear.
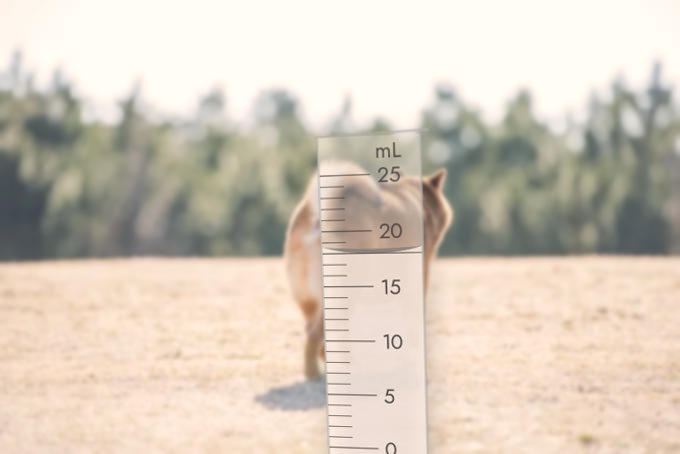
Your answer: 18 (mL)
